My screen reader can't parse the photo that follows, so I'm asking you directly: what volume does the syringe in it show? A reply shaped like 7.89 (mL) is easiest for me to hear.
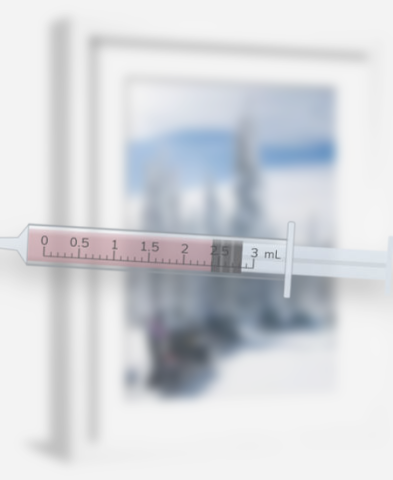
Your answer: 2.4 (mL)
